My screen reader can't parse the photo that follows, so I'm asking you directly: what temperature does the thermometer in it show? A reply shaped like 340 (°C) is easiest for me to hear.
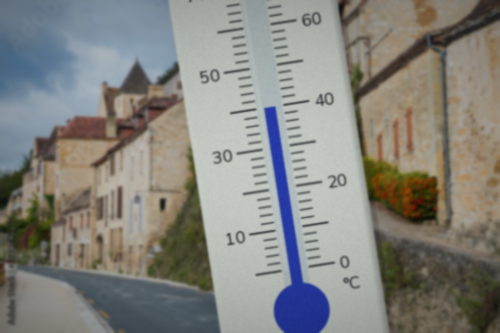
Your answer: 40 (°C)
